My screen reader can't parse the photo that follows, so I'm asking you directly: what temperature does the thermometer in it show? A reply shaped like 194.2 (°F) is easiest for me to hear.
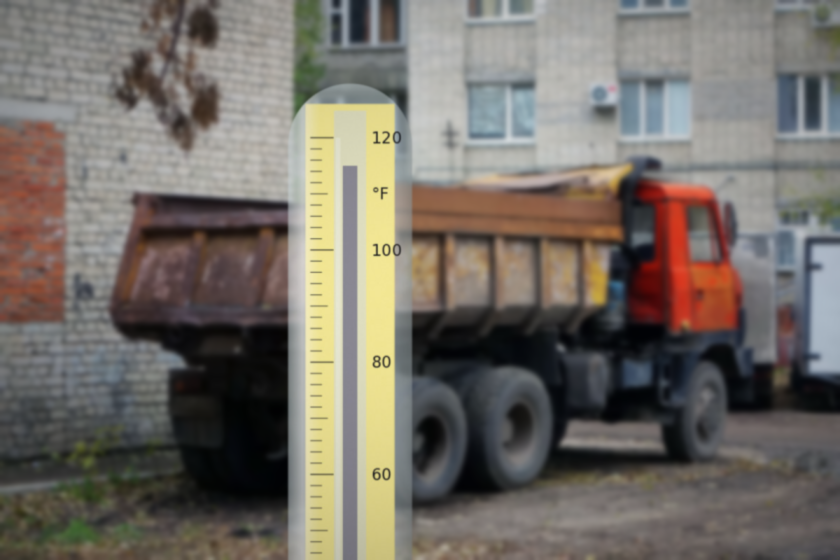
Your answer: 115 (°F)
